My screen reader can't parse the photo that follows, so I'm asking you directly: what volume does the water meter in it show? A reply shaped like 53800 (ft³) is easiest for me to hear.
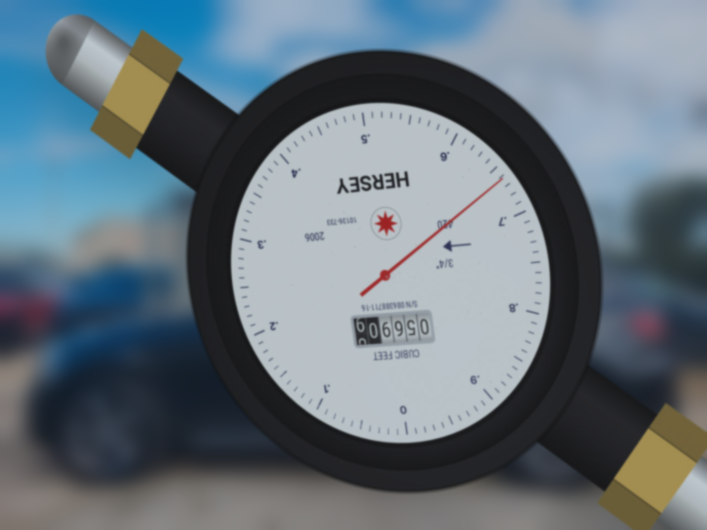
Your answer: 56908.66 (ft³)
